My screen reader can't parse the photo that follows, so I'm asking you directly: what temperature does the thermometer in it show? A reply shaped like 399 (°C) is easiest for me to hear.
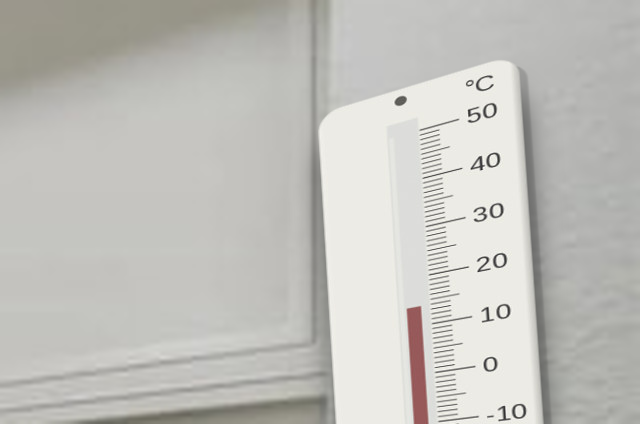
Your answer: 14 (°C)
